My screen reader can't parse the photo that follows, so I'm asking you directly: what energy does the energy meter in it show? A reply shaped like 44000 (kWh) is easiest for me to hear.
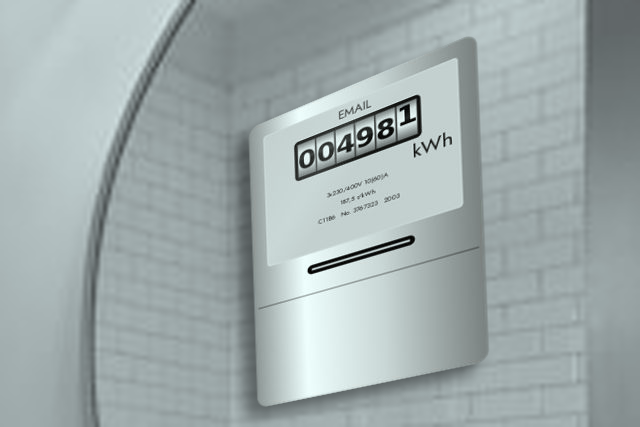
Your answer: 4981 (kWh)
